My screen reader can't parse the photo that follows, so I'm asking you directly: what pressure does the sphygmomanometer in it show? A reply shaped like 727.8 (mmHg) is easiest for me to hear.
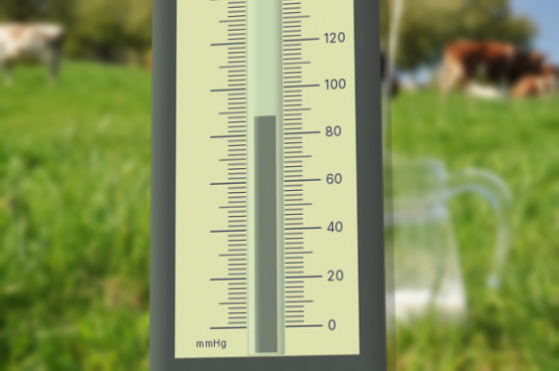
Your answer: 88 (mmHg)
